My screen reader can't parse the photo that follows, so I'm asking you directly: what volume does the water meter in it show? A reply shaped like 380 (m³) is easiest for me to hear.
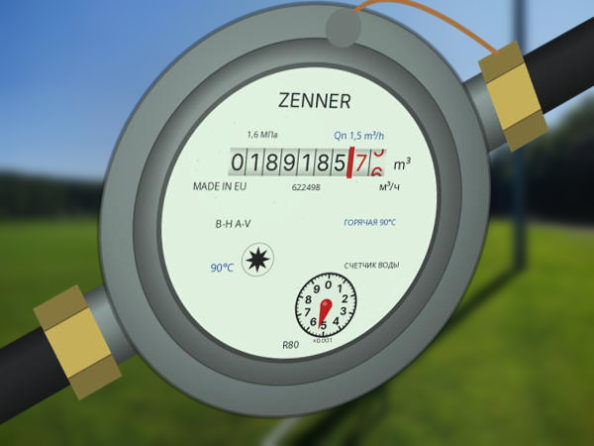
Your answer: 189185.755 (m³)
